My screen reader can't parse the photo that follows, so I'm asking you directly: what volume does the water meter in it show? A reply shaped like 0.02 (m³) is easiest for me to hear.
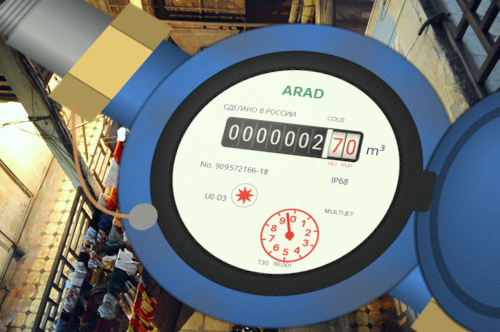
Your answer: 2.699 (m³)
